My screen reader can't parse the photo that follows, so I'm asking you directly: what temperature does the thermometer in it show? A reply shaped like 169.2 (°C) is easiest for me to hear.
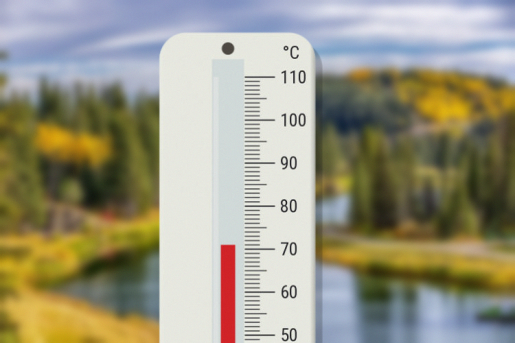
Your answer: 71 (°C)
